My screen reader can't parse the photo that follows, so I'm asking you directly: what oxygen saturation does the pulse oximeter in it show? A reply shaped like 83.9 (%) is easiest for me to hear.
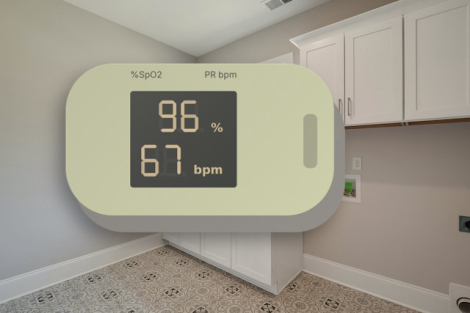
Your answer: 96 (%)
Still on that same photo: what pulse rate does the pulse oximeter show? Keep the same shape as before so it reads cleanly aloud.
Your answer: 67 (bpm)
